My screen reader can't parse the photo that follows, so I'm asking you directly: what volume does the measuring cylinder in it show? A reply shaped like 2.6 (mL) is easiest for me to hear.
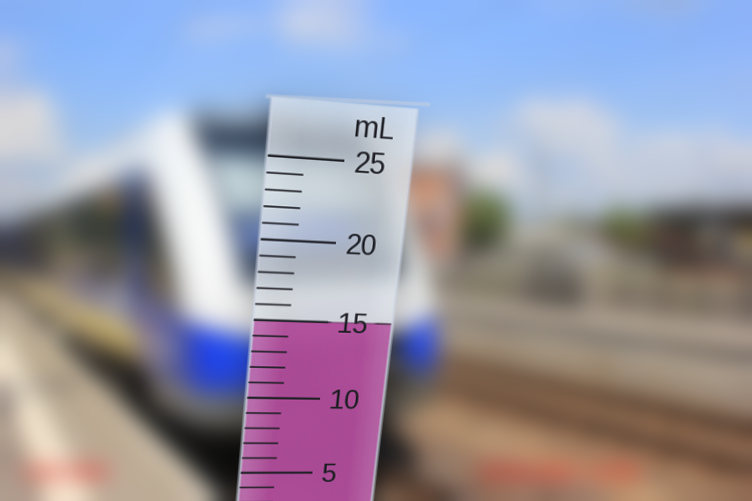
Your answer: 15 (mL)
